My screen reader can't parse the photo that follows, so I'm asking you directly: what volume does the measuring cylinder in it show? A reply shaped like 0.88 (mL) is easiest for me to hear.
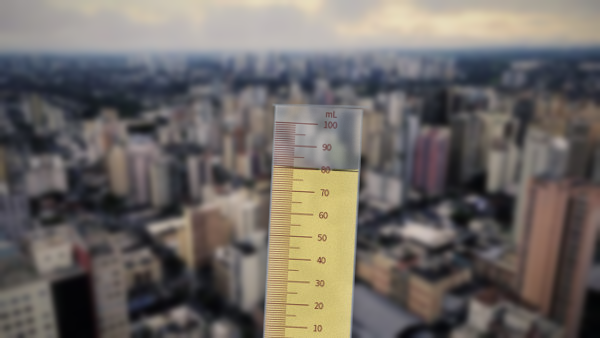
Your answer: 80 (mL)
